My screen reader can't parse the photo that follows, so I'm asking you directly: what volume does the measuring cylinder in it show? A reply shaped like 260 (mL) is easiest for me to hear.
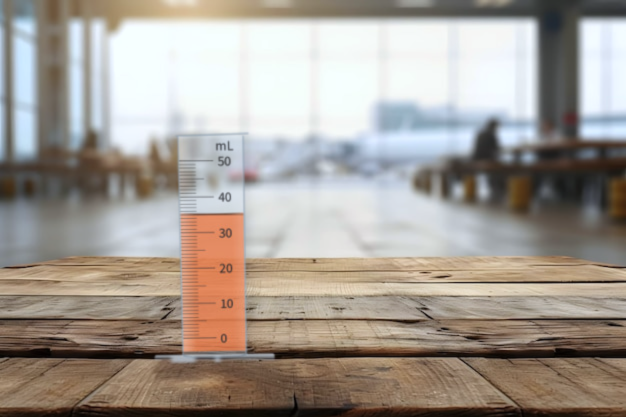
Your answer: 35 (mL)
